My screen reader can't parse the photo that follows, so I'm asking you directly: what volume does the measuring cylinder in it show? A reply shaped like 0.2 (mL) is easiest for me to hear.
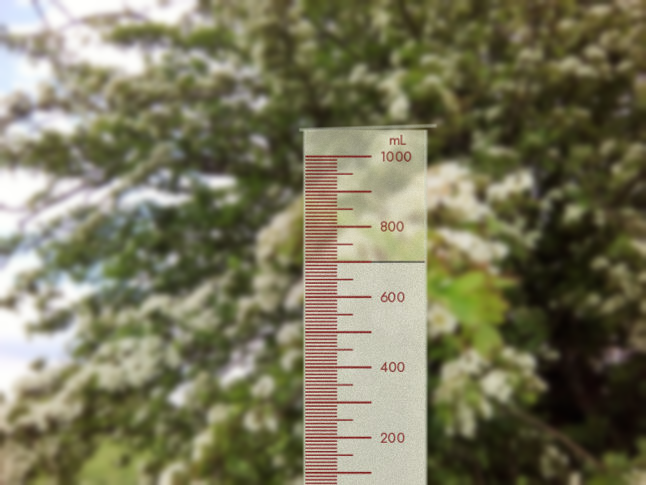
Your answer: 700 (mL)
